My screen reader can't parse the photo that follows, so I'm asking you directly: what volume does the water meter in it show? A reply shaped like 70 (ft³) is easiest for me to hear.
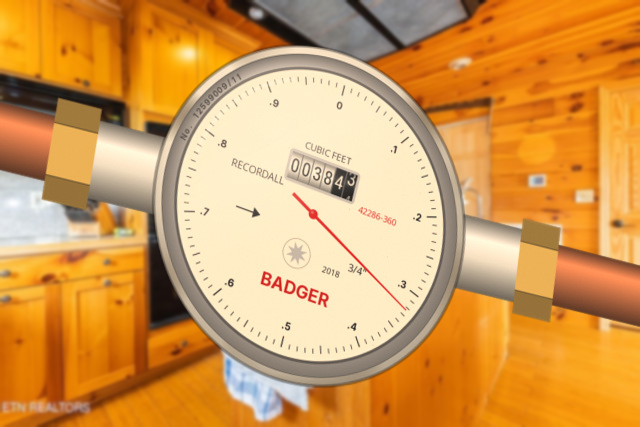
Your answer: 3843.32 (ft³)
